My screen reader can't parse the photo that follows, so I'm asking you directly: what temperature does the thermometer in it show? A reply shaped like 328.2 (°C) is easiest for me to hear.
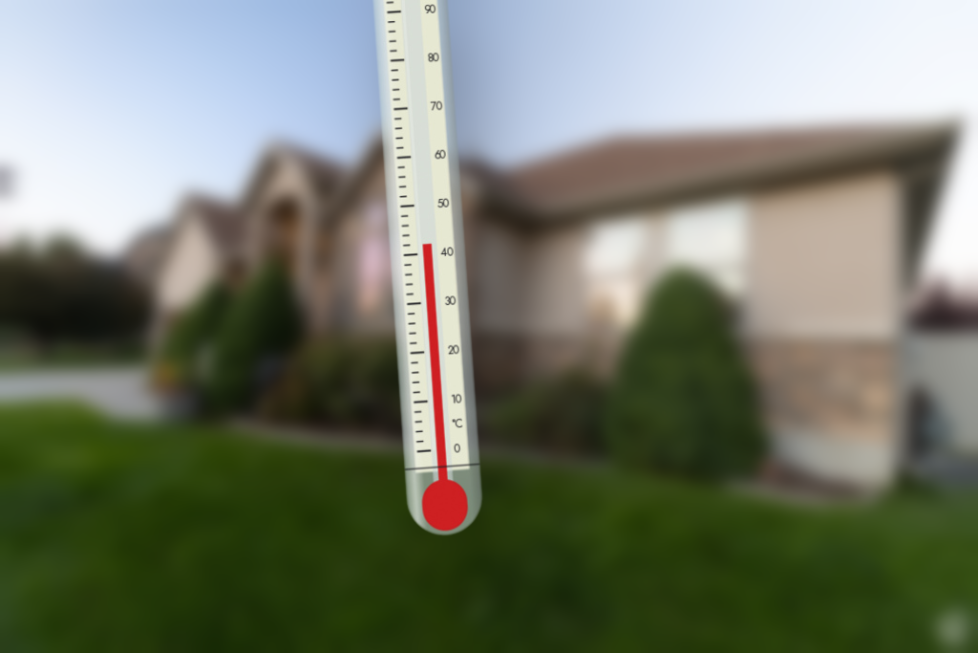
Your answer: 42 (°C)
